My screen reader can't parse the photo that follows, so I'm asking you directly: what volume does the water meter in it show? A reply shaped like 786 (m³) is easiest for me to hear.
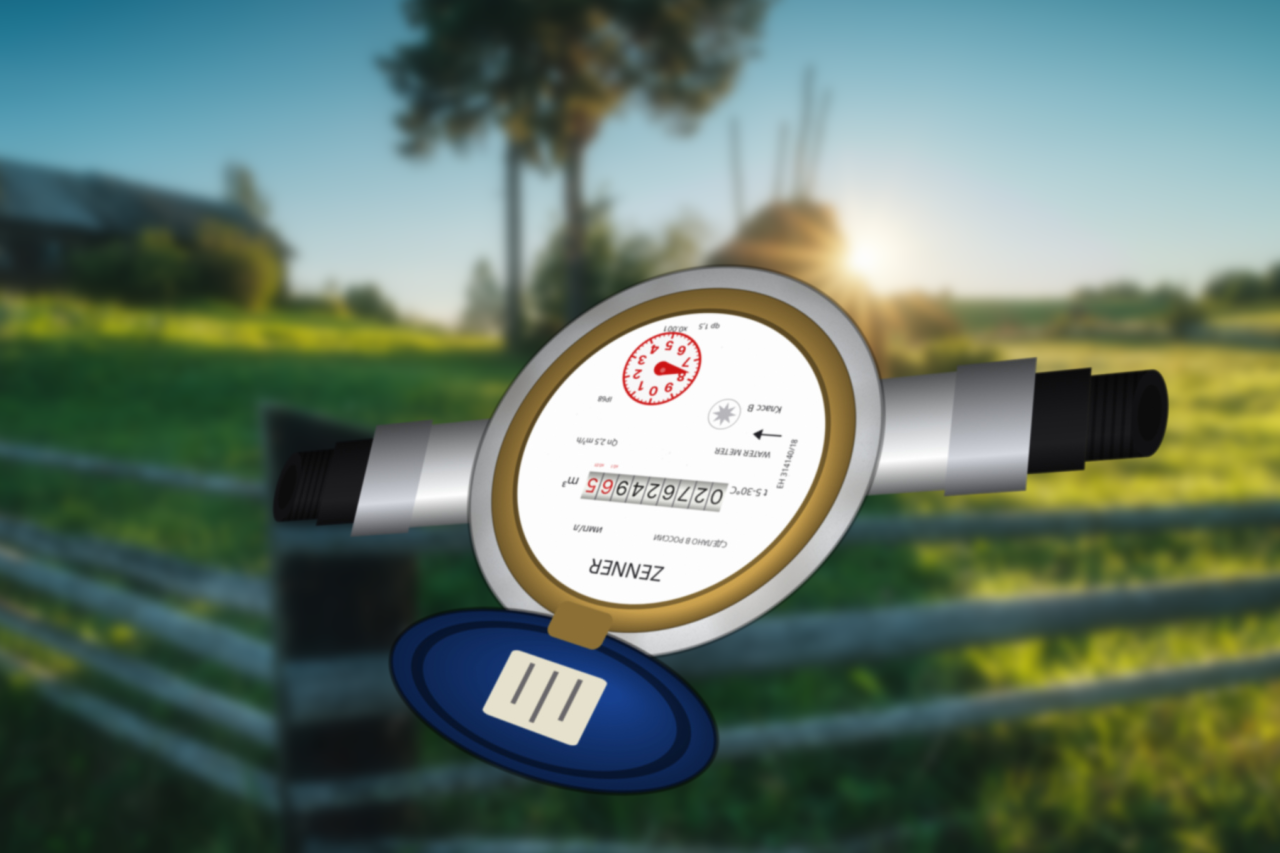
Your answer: 276249.657 (m³)
